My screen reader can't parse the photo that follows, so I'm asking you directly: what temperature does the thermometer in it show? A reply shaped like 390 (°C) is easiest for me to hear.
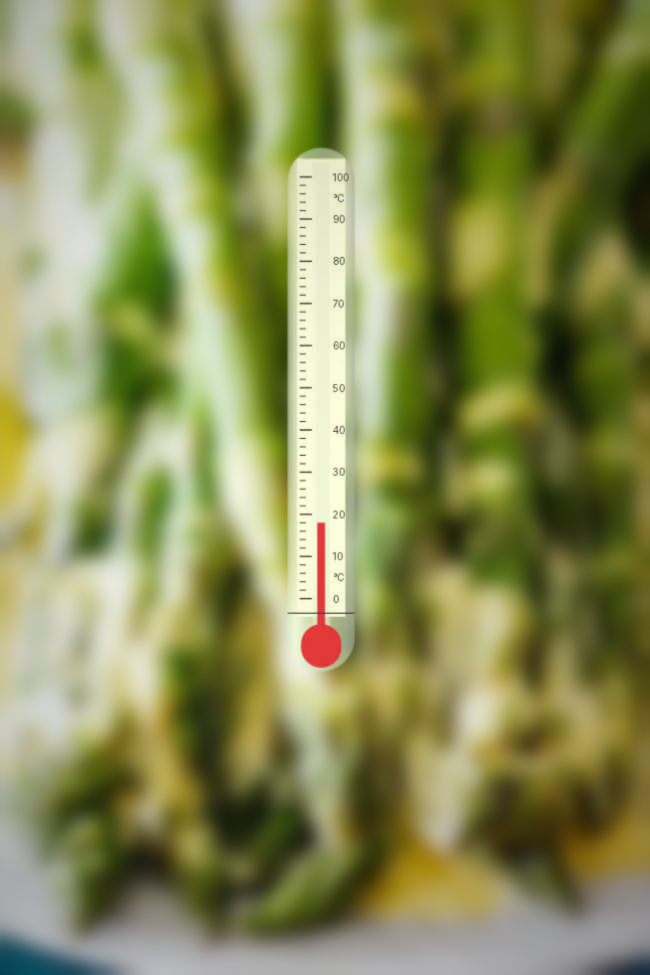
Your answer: 18 (°C)
